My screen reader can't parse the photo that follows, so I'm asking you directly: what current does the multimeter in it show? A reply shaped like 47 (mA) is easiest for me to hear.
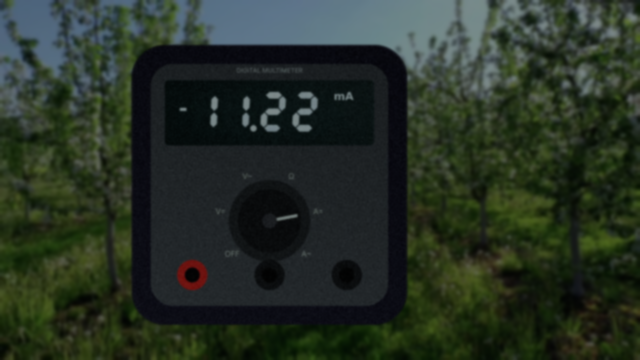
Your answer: -11.22 (mA)
